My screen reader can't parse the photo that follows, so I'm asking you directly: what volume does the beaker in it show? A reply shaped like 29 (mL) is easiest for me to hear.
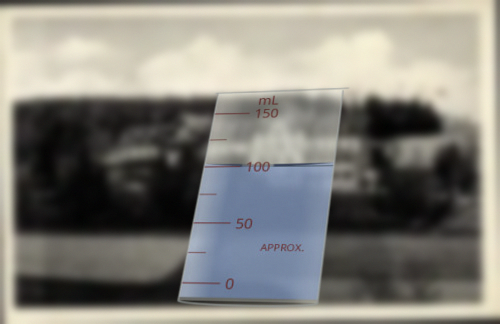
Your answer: 100 (mL)
